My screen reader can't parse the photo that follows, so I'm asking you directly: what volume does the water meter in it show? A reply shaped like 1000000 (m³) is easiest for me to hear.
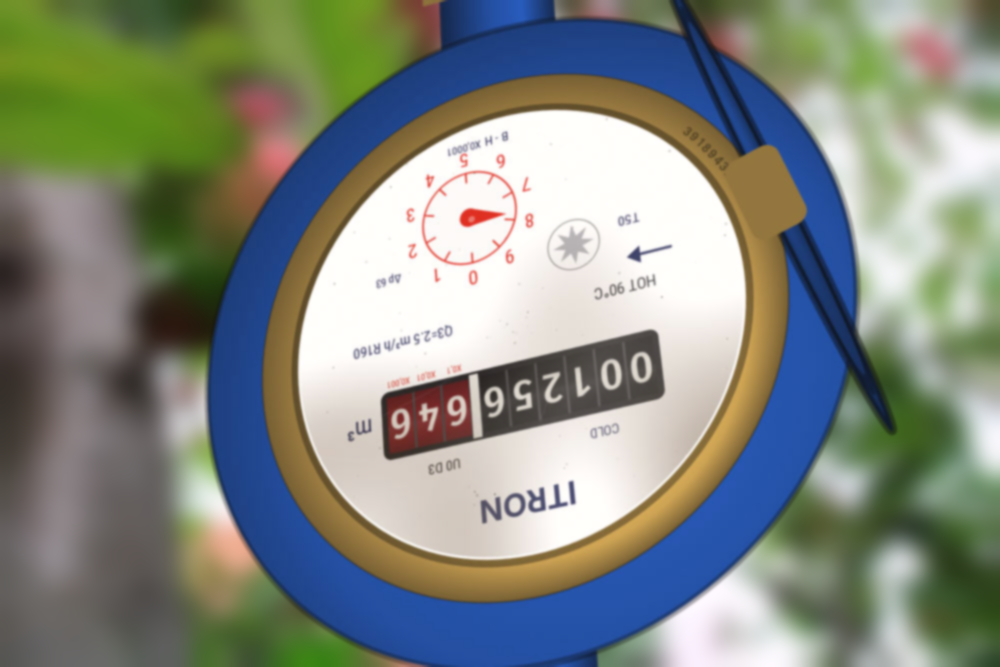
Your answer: 1256.6467 (m³)
